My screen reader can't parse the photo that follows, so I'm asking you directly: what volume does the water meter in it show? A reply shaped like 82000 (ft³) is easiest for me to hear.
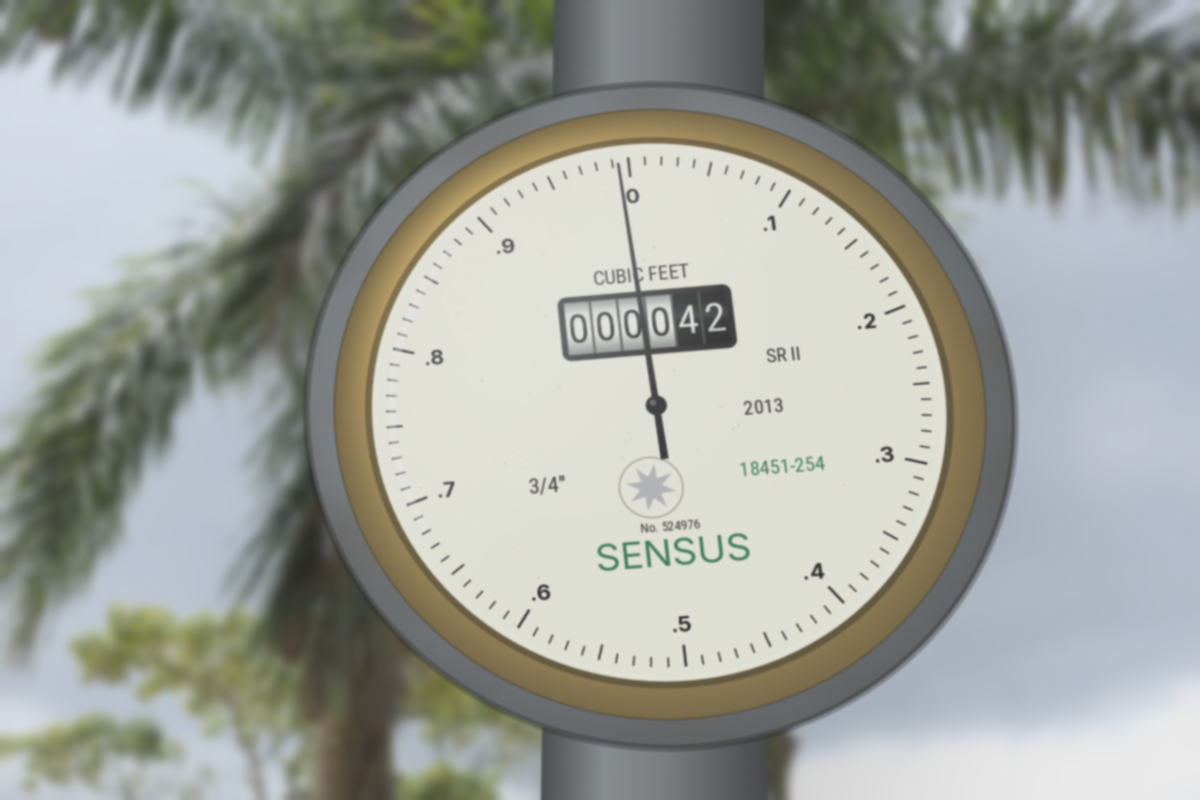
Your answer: 41.99 (ft³)
